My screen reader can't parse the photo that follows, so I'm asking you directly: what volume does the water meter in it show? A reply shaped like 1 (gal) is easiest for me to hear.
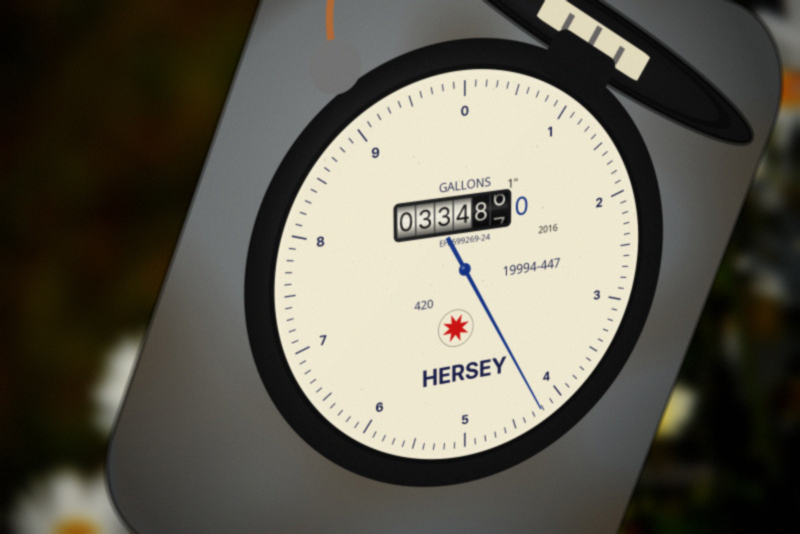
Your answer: 334864.2 (gal)
